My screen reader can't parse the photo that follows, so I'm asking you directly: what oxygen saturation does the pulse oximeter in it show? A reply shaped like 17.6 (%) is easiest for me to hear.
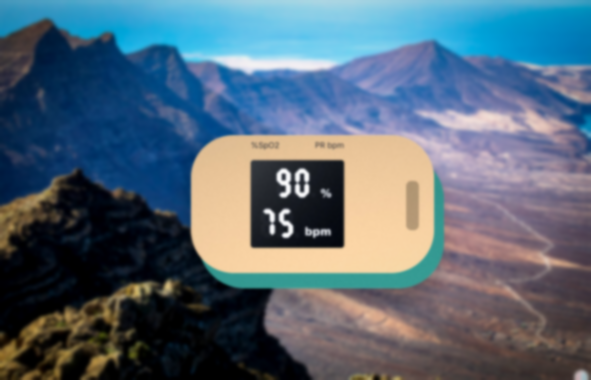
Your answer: 90 (%)
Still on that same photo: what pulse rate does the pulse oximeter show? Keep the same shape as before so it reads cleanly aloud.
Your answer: 75 (bpm)
